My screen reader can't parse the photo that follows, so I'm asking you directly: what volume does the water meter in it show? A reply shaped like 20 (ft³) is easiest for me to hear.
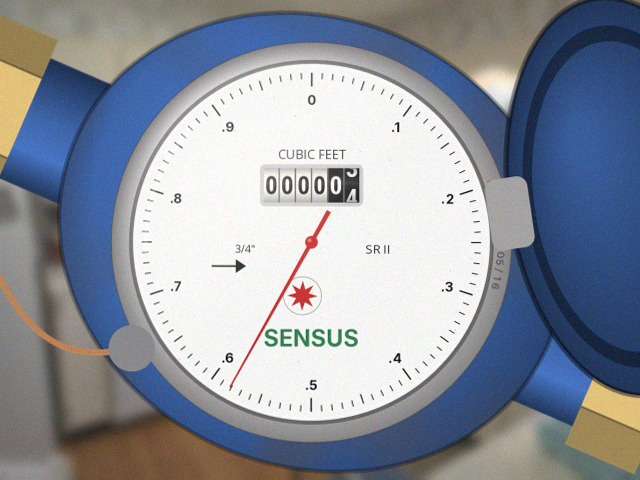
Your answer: 3.58 (ft³)
